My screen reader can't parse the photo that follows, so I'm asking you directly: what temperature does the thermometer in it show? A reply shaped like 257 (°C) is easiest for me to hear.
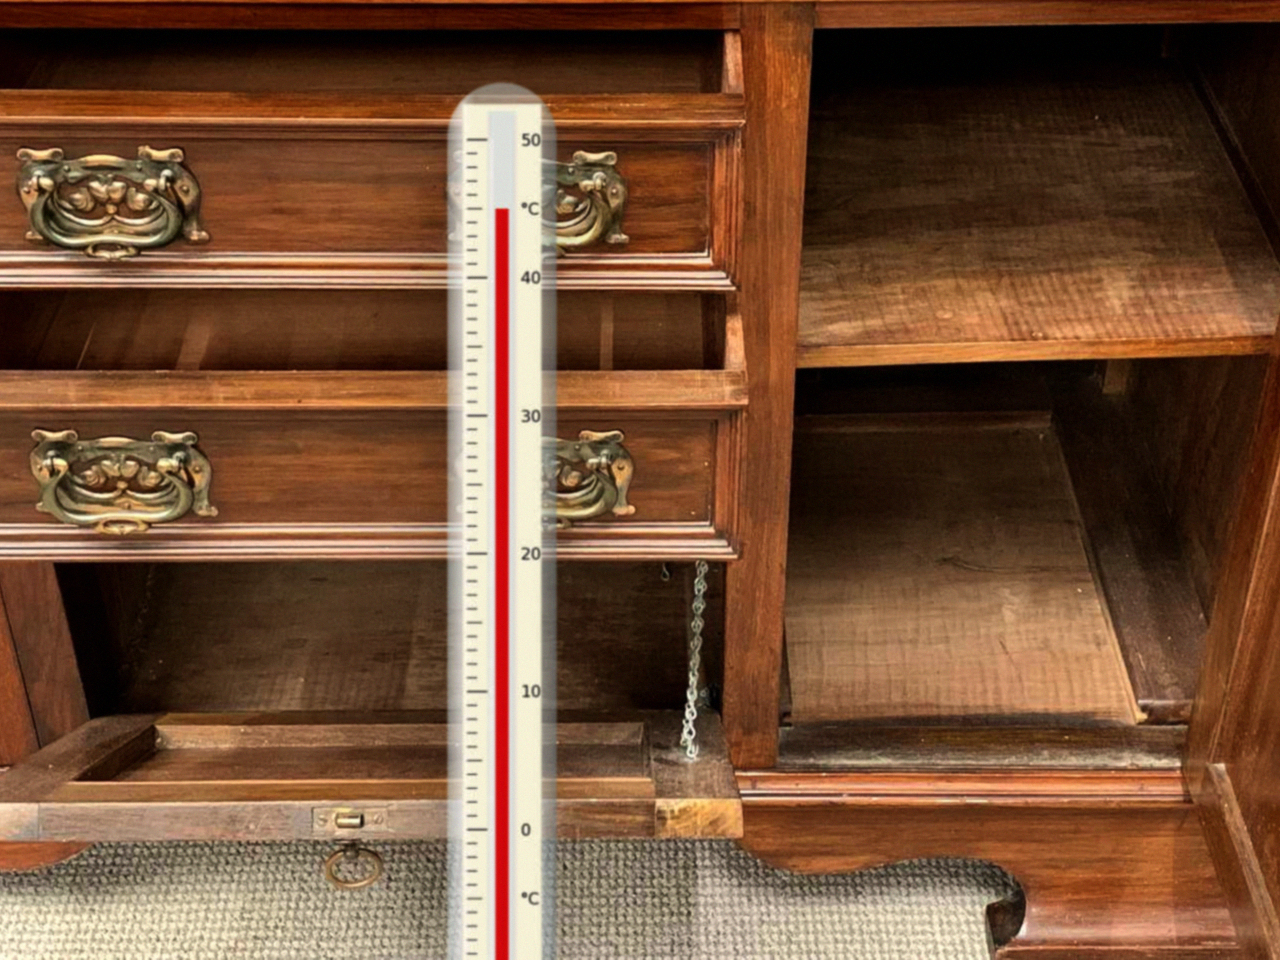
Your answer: 45 (°C)
